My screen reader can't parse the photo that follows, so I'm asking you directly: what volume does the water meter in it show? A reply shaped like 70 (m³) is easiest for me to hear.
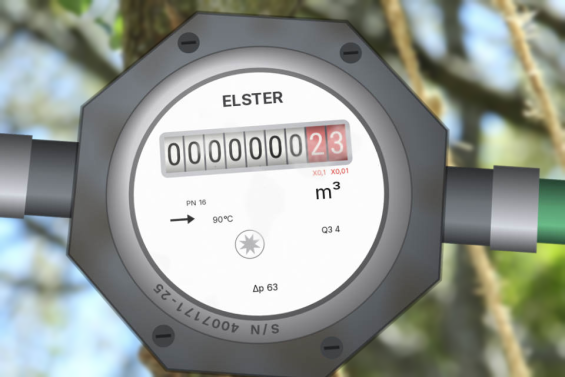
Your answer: 0.23 (m³)
